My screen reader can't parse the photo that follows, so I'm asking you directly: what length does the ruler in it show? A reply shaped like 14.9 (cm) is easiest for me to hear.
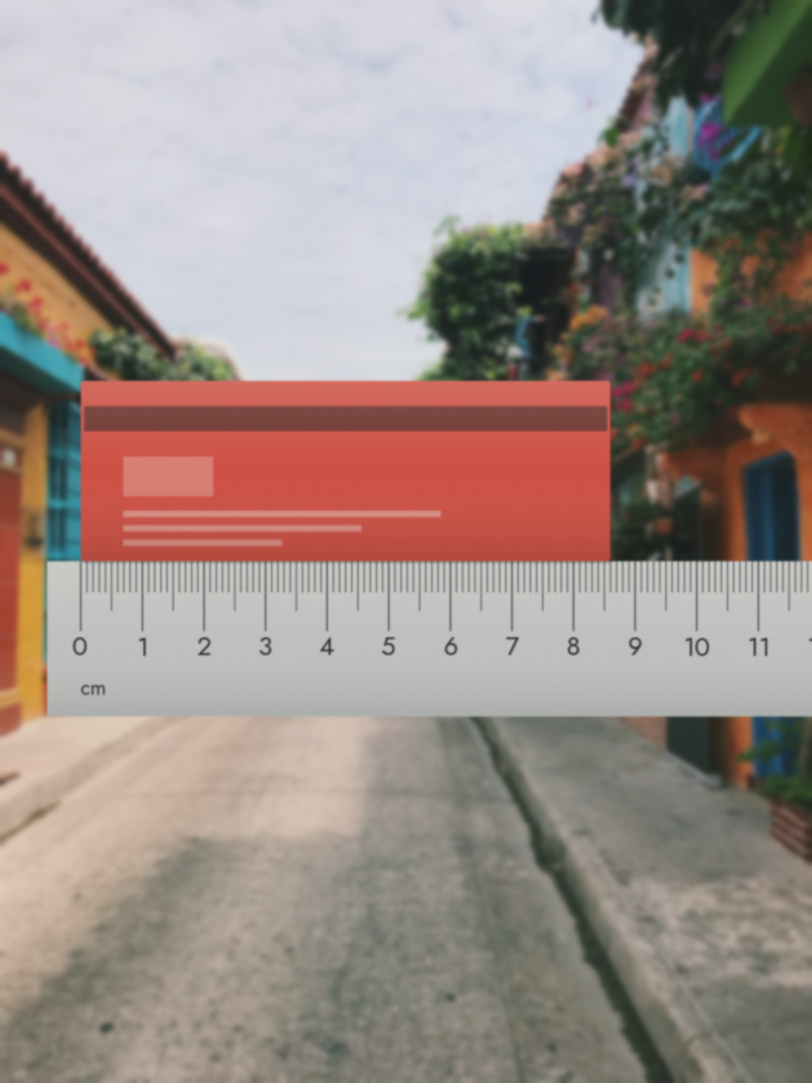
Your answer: 8.6 (cm)
